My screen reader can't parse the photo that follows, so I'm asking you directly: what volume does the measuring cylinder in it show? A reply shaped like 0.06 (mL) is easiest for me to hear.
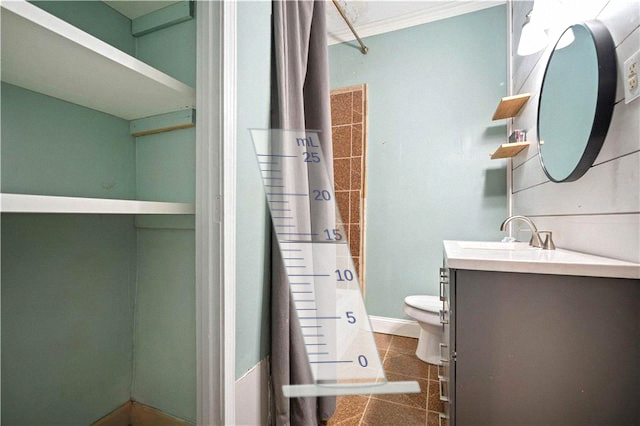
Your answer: 14 (mL)
